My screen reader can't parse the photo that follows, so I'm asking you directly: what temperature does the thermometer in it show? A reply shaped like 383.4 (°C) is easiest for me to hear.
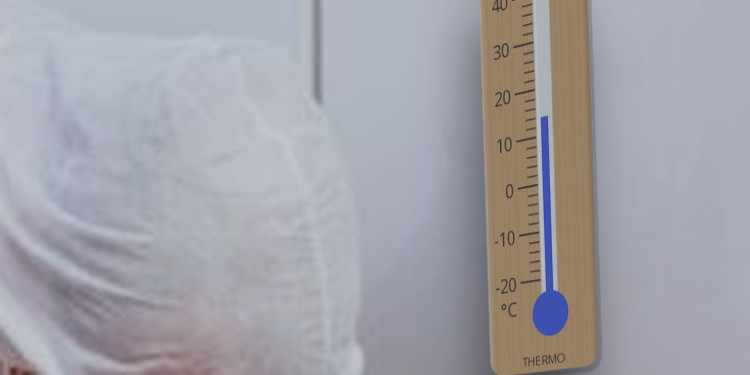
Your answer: 14 (°C)
